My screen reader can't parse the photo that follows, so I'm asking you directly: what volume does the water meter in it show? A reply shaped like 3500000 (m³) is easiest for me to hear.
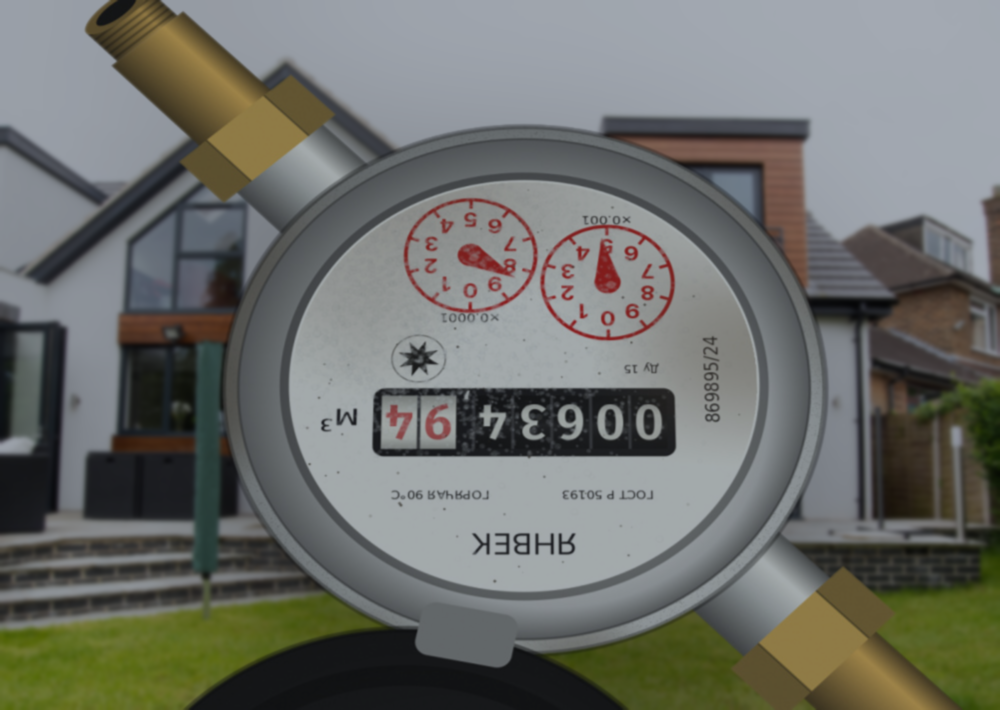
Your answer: 634.9448 (m³)
